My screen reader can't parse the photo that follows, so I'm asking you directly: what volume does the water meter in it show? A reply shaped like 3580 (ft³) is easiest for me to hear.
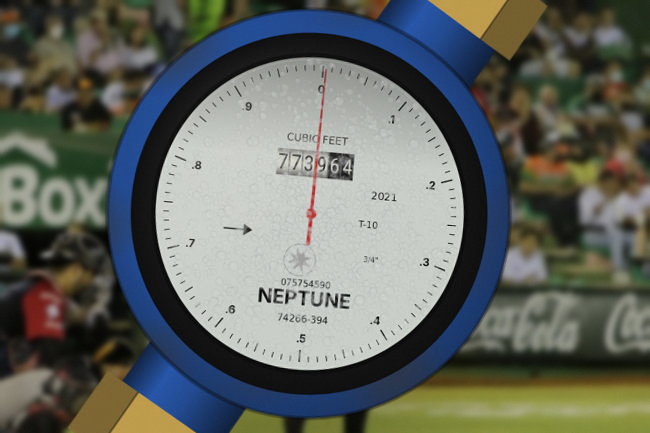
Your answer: 773964.00 (ft³)
